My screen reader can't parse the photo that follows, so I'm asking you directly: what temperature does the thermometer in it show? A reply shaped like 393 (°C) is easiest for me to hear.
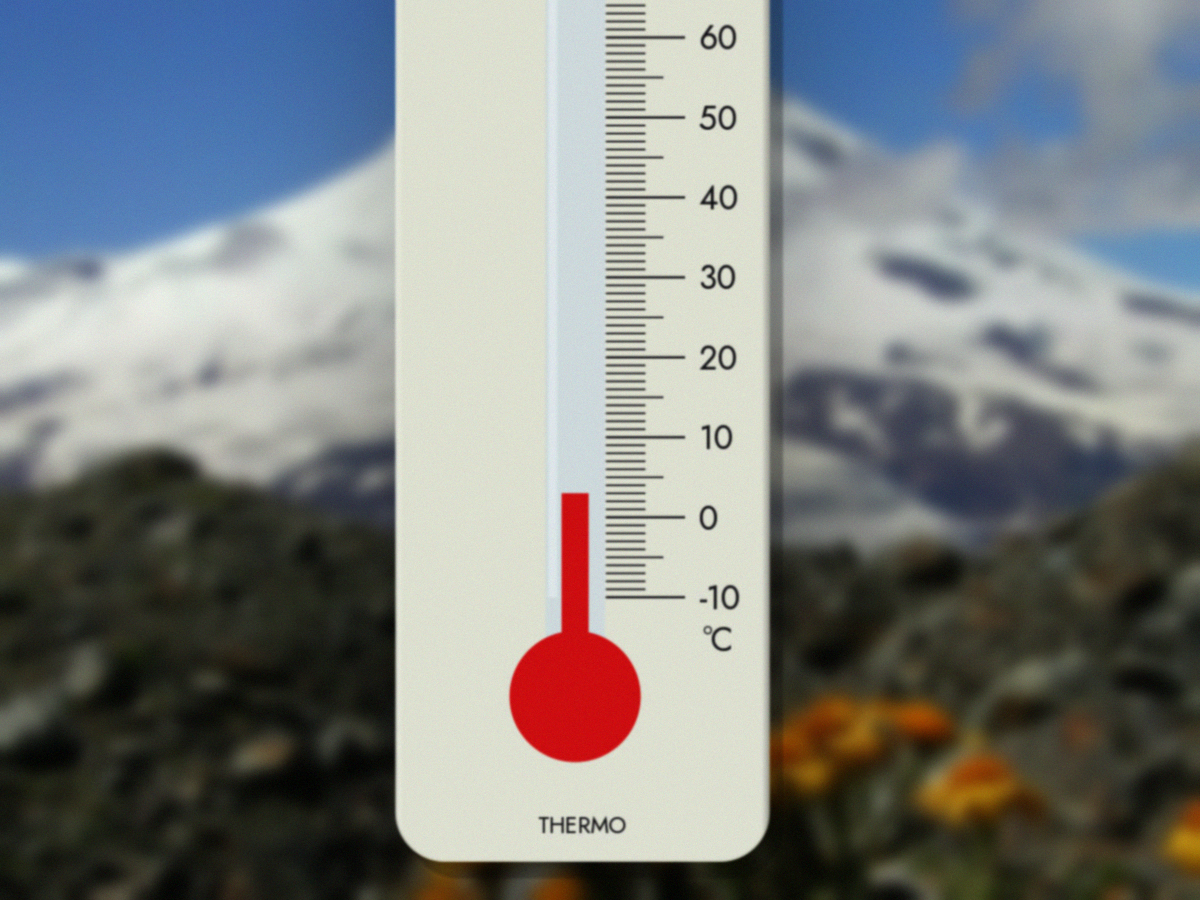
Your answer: 3 (°C)
